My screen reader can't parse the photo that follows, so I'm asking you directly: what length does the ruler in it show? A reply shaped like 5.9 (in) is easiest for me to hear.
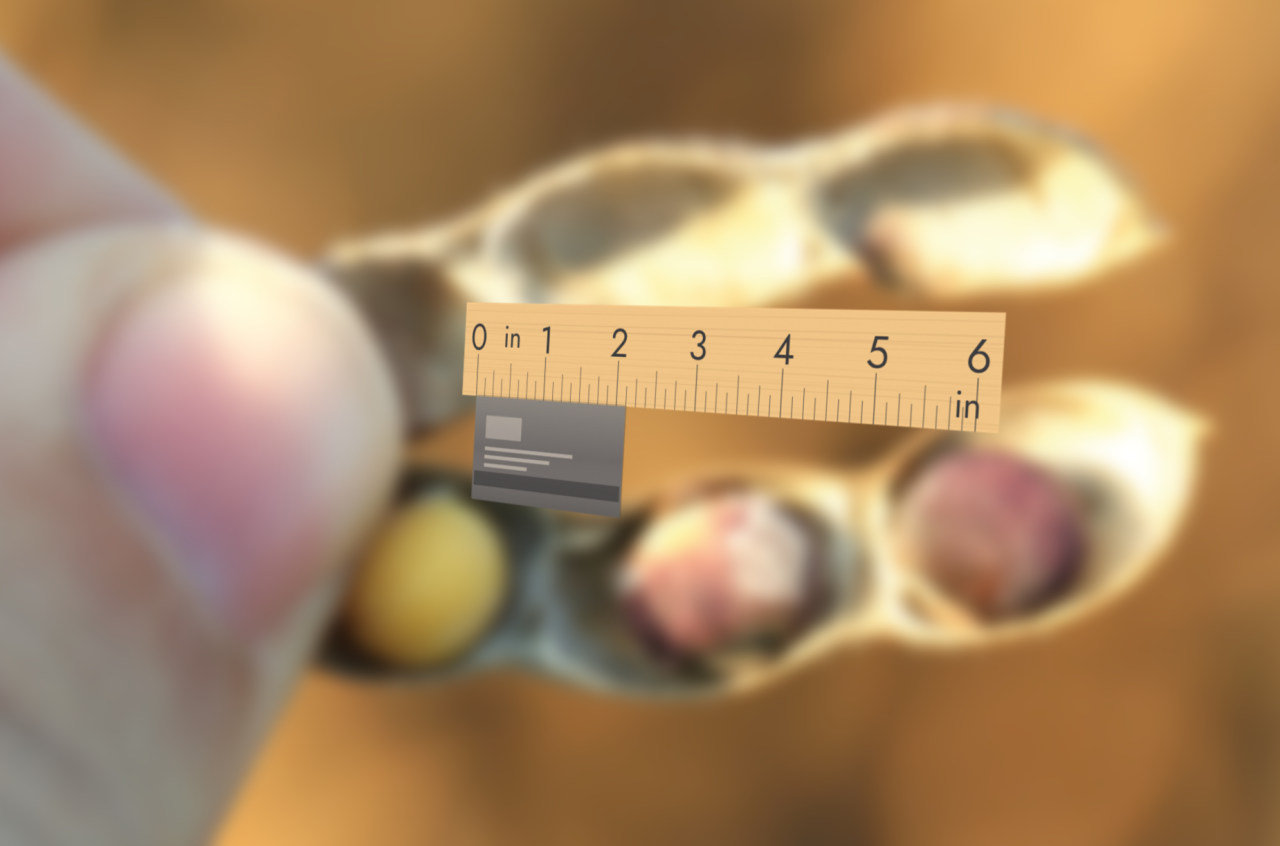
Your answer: 2.125 (in)
